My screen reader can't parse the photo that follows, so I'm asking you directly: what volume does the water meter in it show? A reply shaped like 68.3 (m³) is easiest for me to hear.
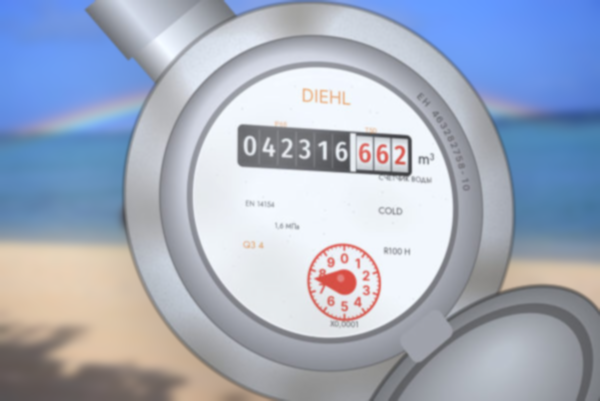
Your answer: 42316.6627 (m³)
